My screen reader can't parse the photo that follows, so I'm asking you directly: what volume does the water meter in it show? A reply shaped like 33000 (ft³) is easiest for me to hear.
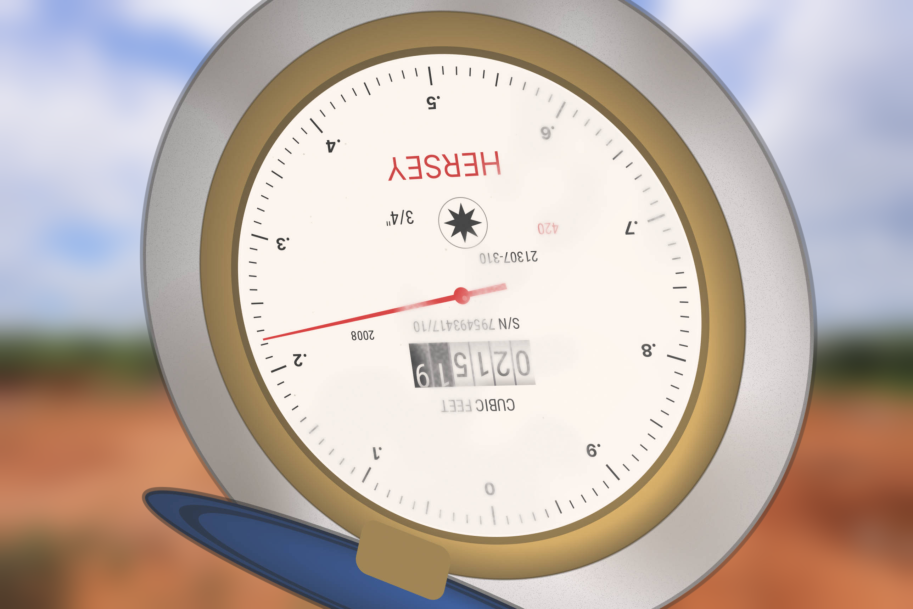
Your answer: 21519.22 (ft³)
